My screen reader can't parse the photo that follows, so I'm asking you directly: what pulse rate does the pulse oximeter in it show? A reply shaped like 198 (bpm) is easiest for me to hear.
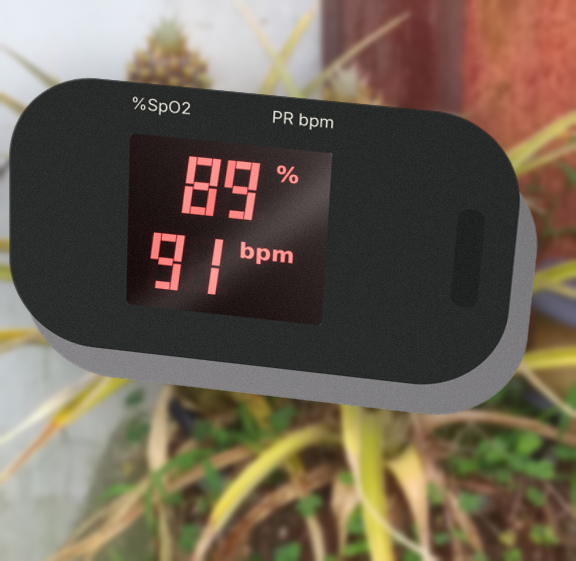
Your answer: 91 (bpm)
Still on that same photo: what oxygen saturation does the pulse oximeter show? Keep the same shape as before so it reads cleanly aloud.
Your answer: 89 (%)
